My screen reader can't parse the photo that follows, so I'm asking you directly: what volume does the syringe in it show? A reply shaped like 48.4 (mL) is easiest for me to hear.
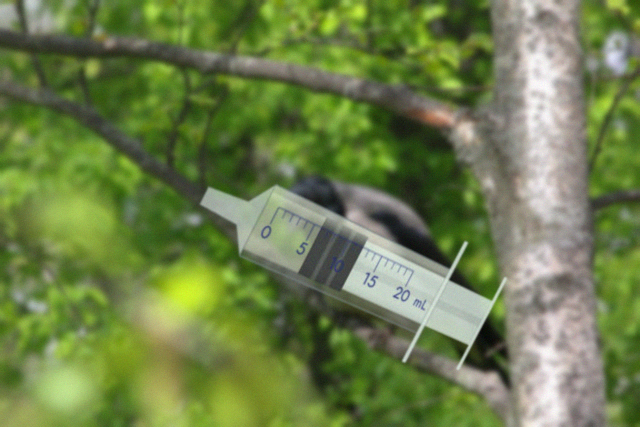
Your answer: 6 (mL)
